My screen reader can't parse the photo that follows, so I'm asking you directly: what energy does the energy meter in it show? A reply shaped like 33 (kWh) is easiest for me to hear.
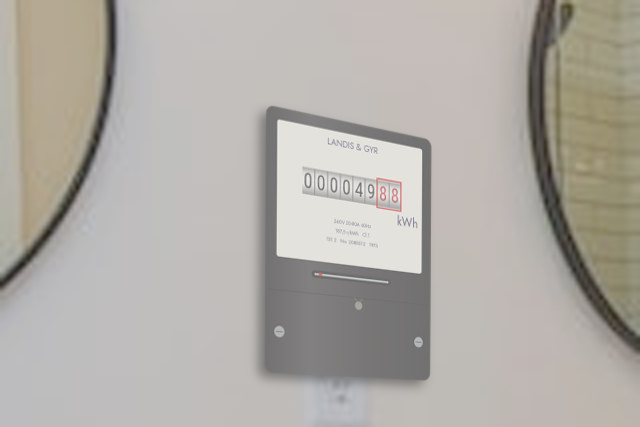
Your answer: 49.88 (kWh)
